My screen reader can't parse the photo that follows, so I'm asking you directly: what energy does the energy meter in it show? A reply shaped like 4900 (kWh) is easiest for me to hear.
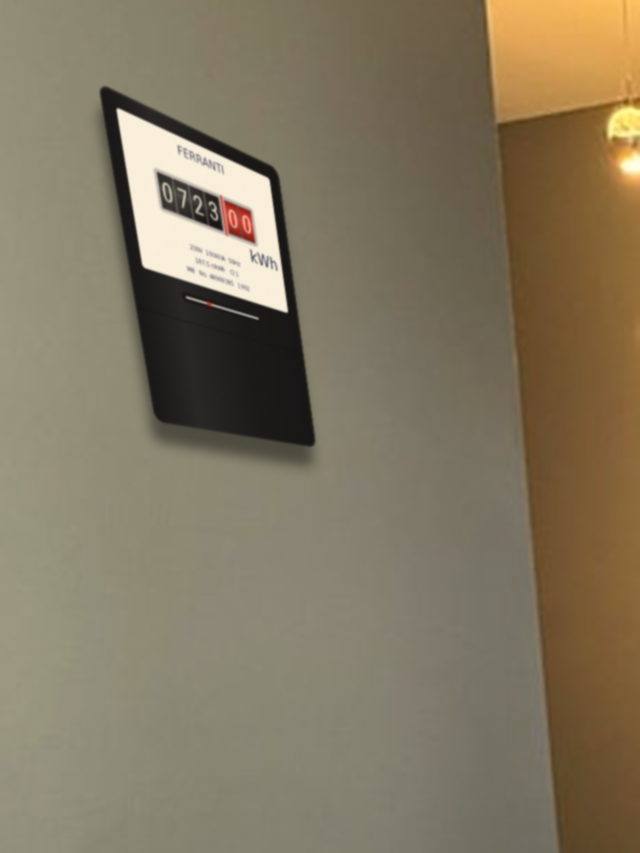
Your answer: 723.00 (kWh)
